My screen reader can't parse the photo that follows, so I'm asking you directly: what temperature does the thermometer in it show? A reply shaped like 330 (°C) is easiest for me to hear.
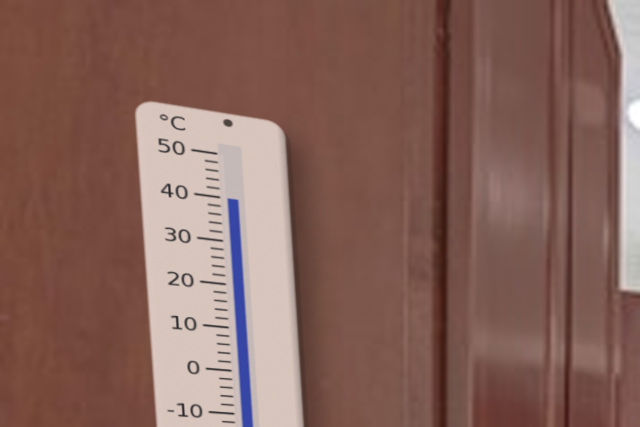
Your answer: 40 (°C)
